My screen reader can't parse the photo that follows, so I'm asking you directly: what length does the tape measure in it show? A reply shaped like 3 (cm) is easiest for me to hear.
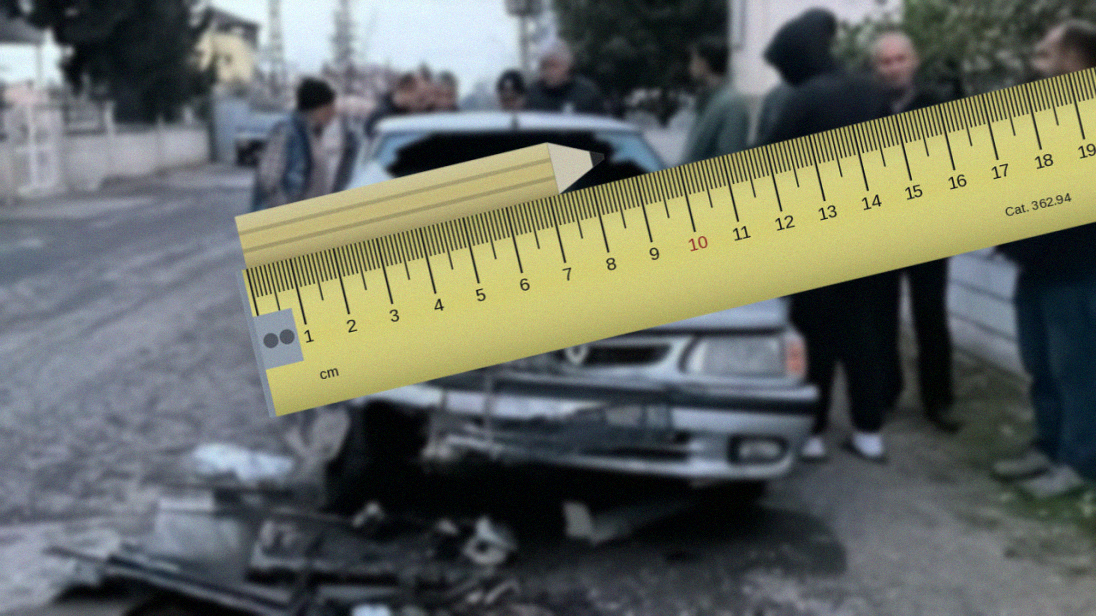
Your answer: 8.4 (cm)
